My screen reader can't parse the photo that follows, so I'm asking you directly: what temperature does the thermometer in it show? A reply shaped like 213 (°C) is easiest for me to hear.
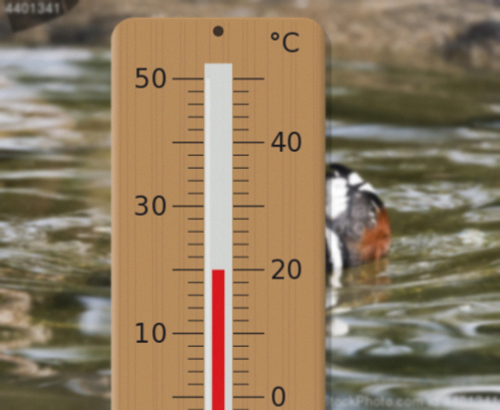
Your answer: 20 (°C)
